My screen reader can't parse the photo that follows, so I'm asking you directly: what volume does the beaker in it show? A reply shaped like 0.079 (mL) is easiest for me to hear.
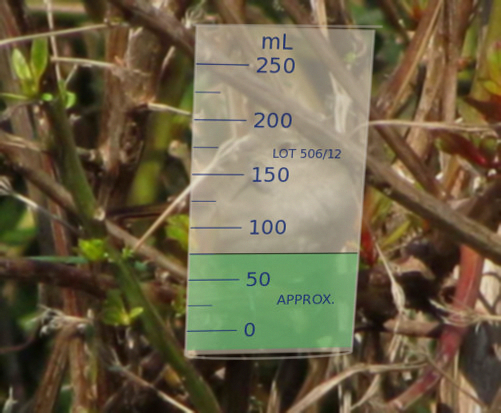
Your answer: 75 (mL)
